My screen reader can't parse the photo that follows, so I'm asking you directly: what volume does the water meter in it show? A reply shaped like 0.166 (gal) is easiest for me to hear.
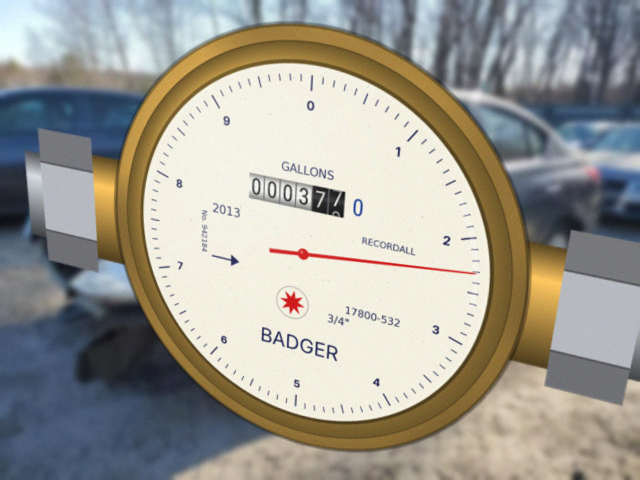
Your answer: 3772.3 (gal)
